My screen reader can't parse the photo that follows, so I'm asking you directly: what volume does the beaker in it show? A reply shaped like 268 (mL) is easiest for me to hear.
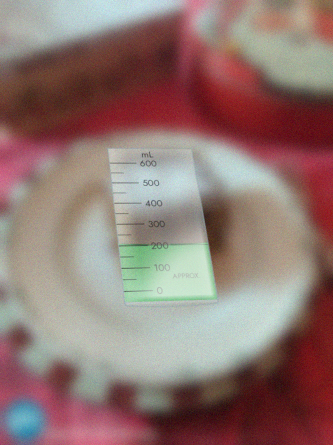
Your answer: 200 (mL)
